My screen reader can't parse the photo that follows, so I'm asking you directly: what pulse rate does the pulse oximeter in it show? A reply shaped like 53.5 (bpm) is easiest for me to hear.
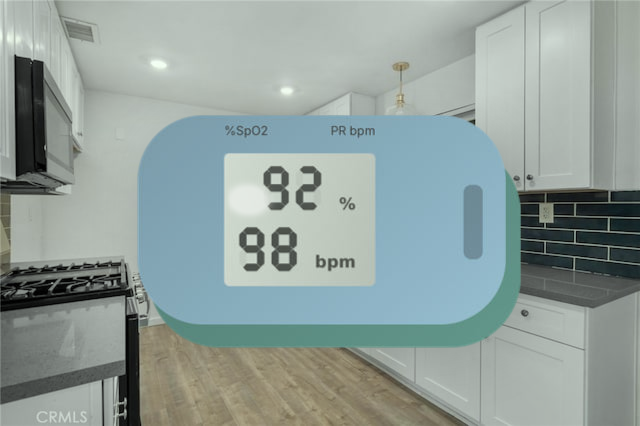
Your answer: 98 (bpm)
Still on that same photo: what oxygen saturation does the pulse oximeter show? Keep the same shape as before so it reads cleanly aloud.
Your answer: 92 (%)
